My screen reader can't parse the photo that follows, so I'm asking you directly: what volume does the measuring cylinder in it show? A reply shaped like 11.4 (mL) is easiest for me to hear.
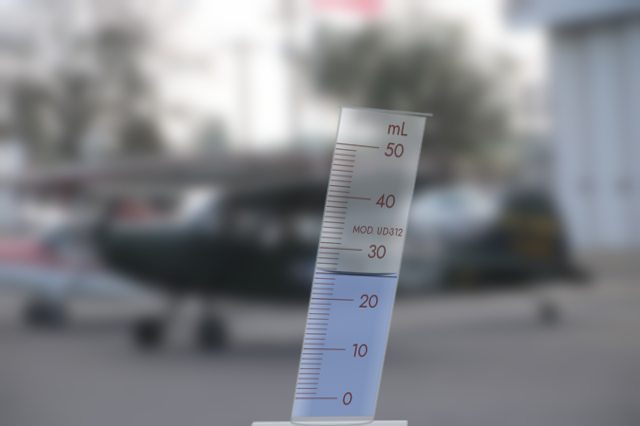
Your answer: 25 (mL)
